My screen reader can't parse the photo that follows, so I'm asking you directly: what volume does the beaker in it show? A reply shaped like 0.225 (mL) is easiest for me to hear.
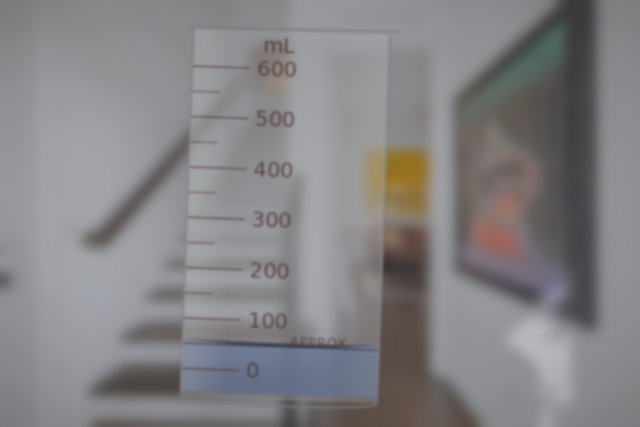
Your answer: 50 (mL)
